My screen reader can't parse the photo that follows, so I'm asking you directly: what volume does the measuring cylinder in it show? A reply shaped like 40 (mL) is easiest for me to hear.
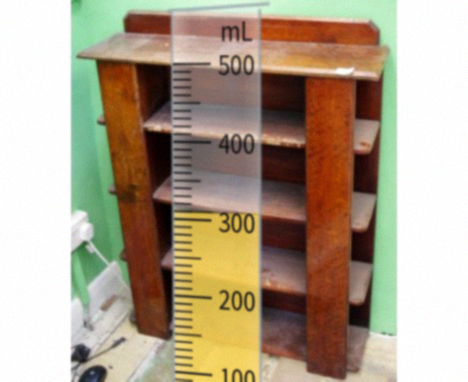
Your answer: 310 (mL)
